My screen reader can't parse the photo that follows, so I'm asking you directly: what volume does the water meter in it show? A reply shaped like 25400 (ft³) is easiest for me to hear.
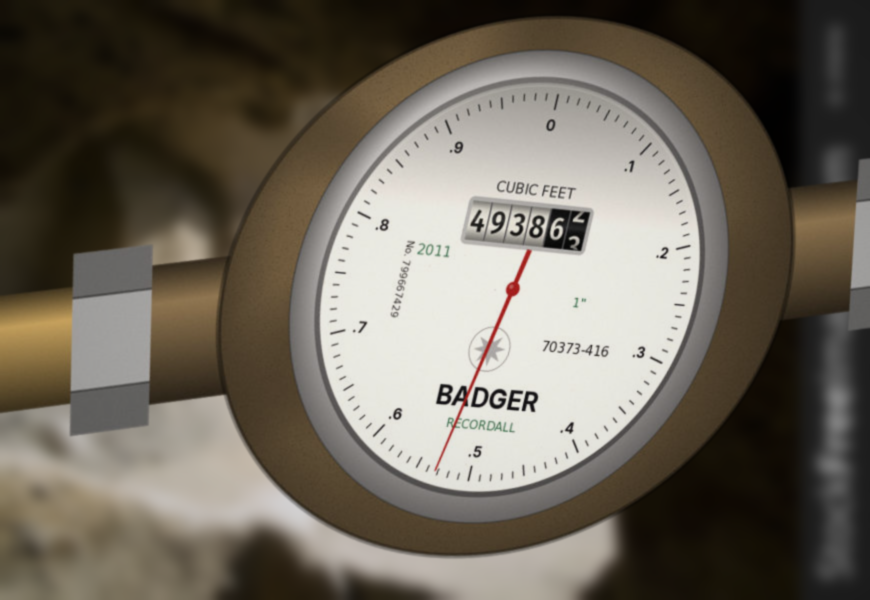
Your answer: 493862.53 (ft³)
